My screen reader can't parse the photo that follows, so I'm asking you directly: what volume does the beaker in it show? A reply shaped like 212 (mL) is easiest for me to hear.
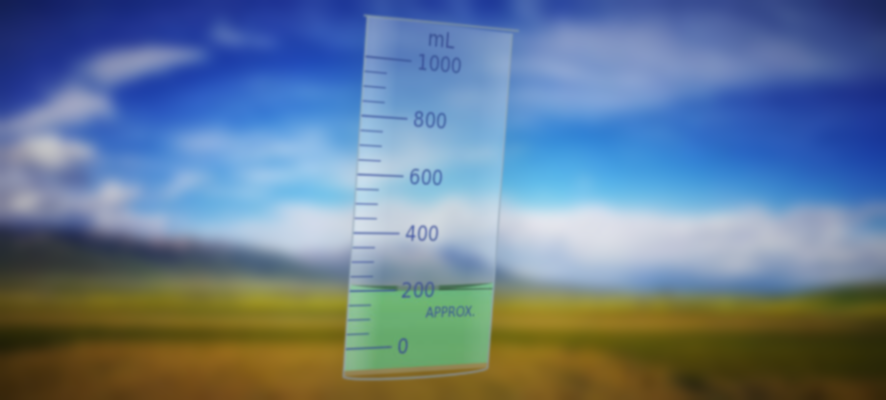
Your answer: 200 (mL)
